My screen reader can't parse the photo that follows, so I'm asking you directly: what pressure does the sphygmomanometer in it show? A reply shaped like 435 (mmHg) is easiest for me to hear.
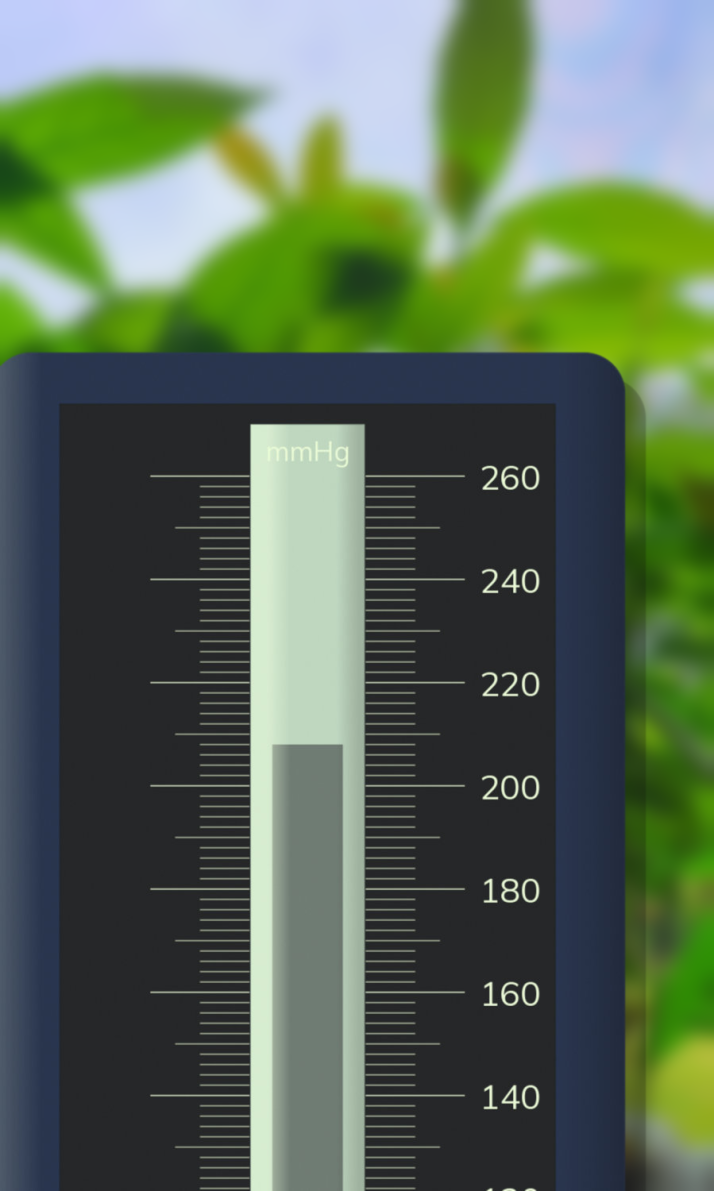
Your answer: 208 (mmHg)
